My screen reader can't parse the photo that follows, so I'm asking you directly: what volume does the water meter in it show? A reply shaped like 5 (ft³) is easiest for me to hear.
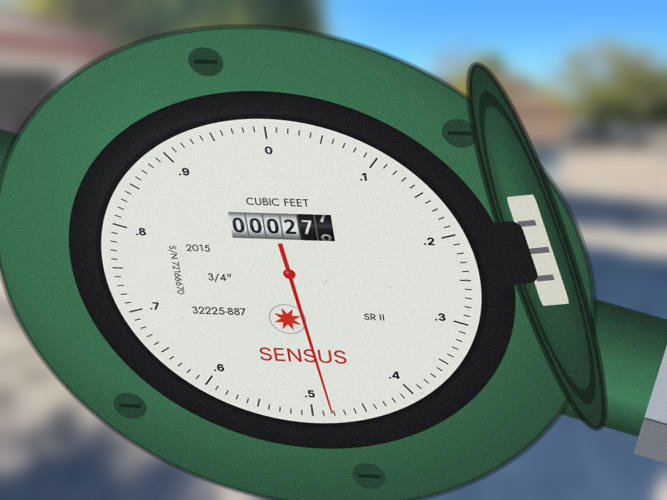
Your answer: 277.48 (ft³)
